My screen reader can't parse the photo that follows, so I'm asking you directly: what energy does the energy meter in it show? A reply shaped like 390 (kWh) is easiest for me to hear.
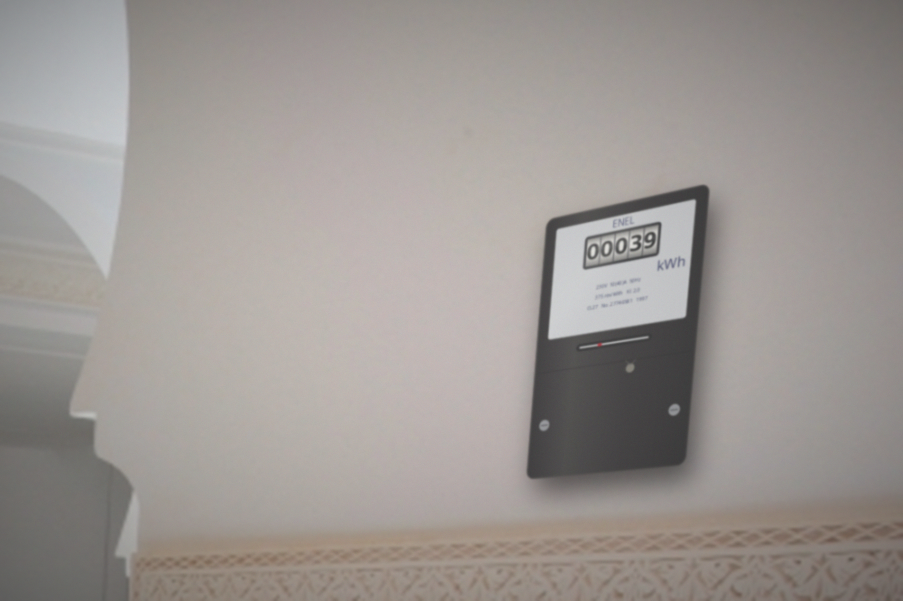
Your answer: 39 (kWh)
